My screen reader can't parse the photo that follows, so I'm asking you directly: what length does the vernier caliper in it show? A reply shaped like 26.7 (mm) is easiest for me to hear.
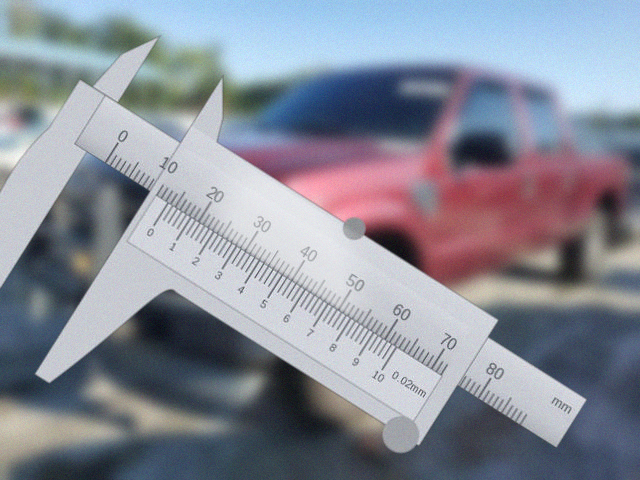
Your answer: 13.5 (mm)
